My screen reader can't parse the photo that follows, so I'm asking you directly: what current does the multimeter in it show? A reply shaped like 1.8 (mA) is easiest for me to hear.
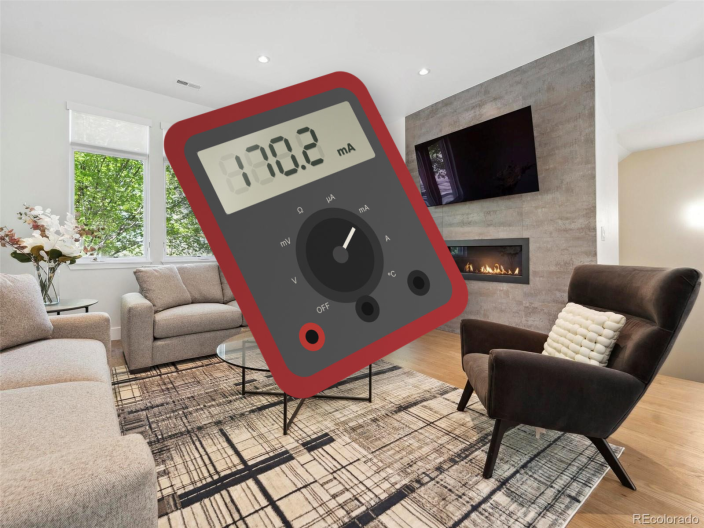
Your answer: 170.2 (mA)
